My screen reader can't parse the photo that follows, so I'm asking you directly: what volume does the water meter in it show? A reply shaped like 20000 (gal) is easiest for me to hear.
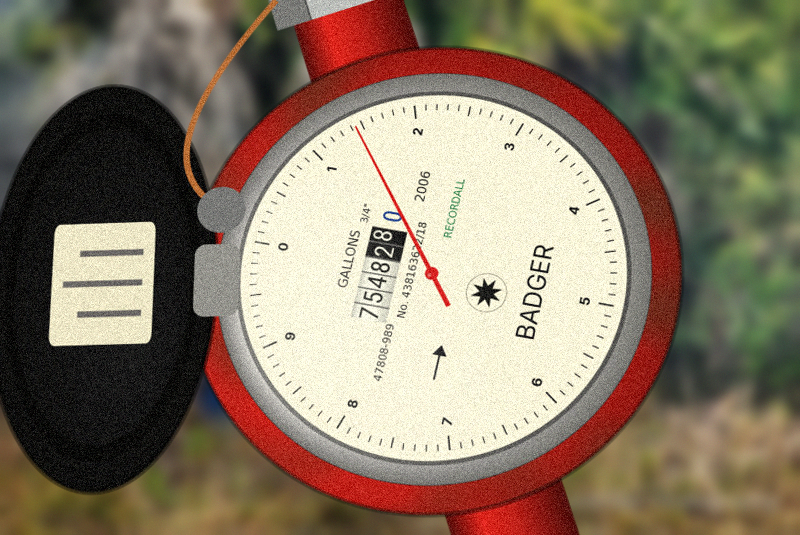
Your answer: 7548281.4 (gal)
